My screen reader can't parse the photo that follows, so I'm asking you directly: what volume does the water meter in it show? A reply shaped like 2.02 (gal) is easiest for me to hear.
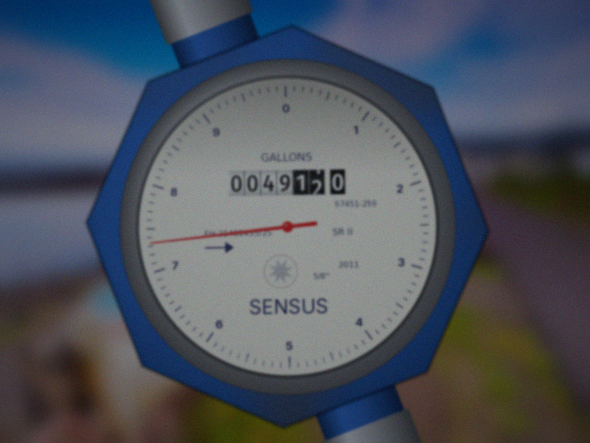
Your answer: 49117.3 (gal)
